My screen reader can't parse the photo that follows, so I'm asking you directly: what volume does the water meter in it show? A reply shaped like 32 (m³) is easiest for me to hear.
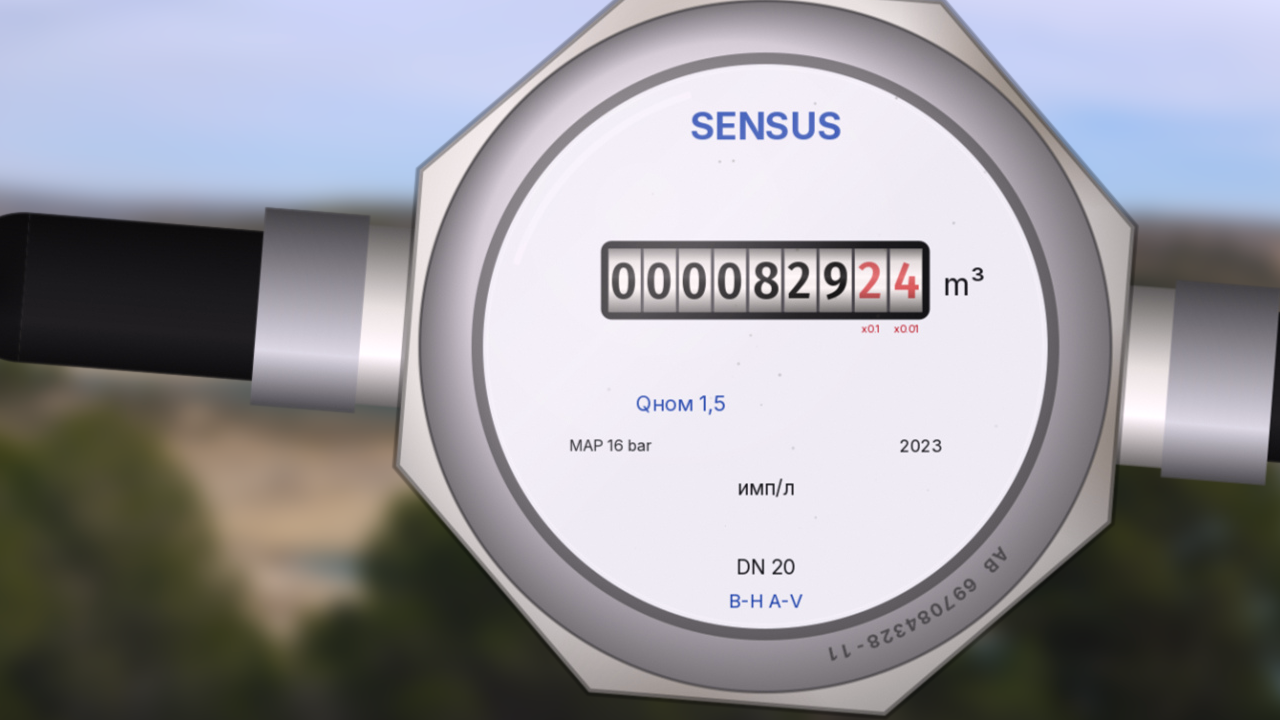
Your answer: 829.24 (m³)
